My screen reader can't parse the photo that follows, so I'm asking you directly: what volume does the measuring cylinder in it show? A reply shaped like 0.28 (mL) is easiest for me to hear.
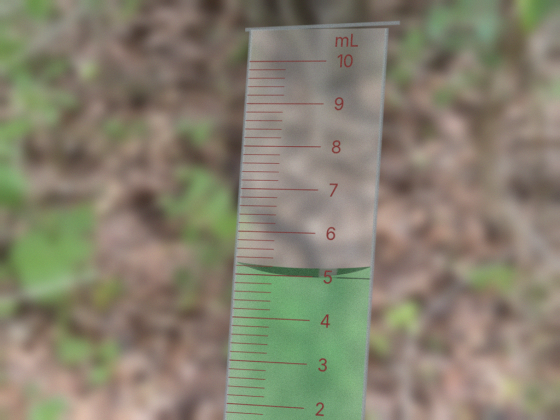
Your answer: 5 (mL)
